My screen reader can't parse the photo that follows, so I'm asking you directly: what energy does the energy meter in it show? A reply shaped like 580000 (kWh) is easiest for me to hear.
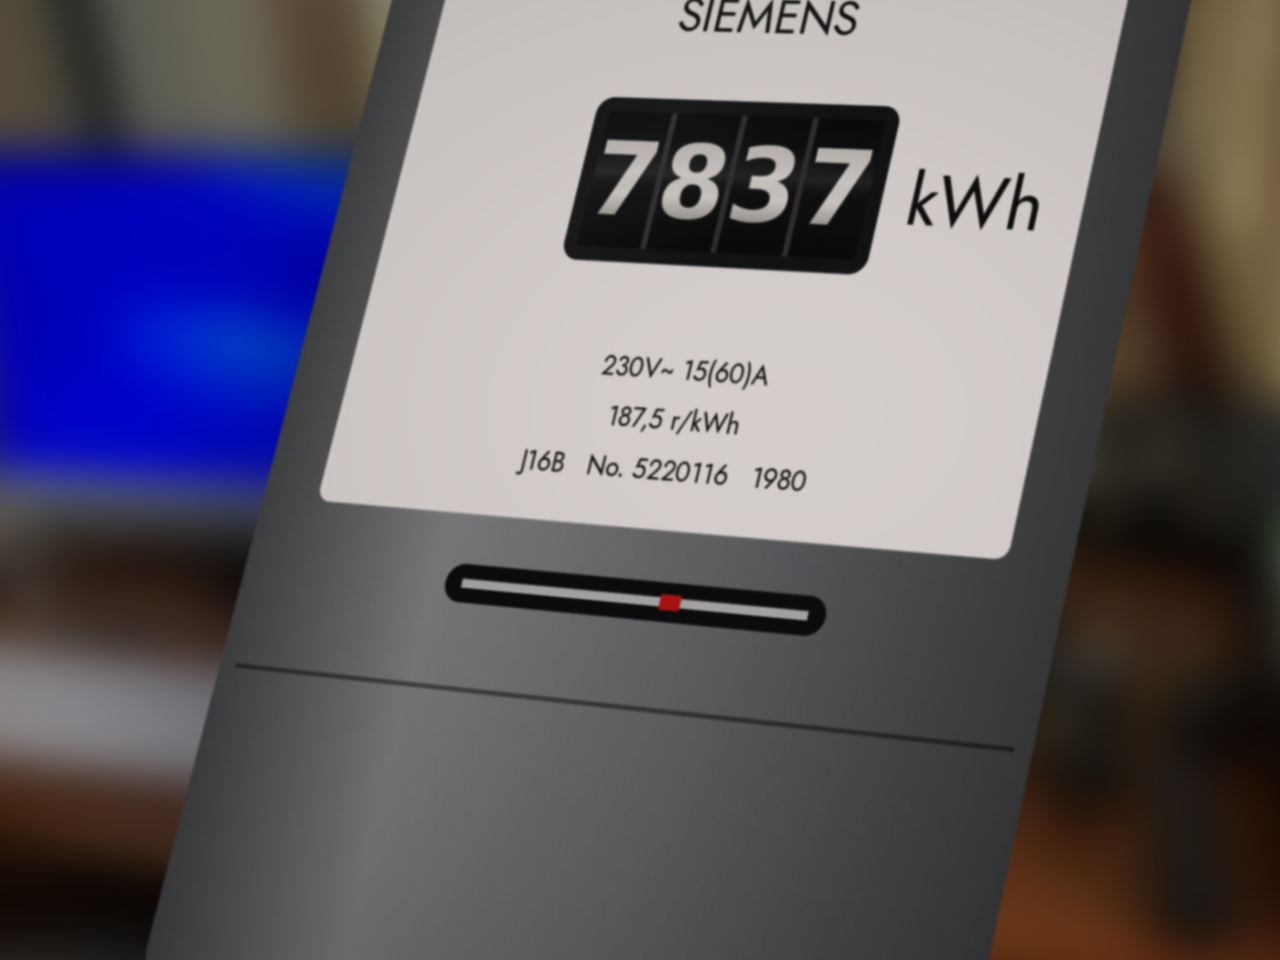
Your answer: 7837 (kWh)
